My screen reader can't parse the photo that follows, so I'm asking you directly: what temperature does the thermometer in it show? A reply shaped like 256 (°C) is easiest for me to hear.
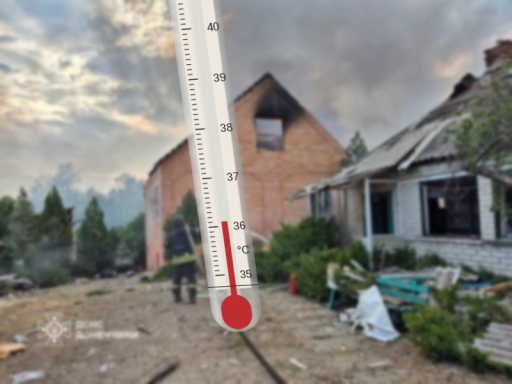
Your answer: 36.1 (°C)
